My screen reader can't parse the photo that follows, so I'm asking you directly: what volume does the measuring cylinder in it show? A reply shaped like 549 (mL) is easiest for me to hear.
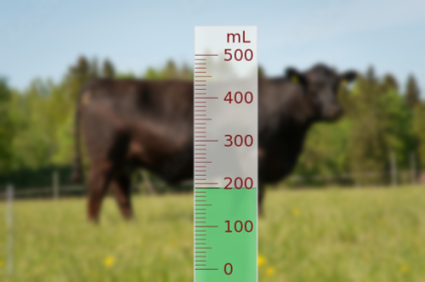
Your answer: 190 (mL)
